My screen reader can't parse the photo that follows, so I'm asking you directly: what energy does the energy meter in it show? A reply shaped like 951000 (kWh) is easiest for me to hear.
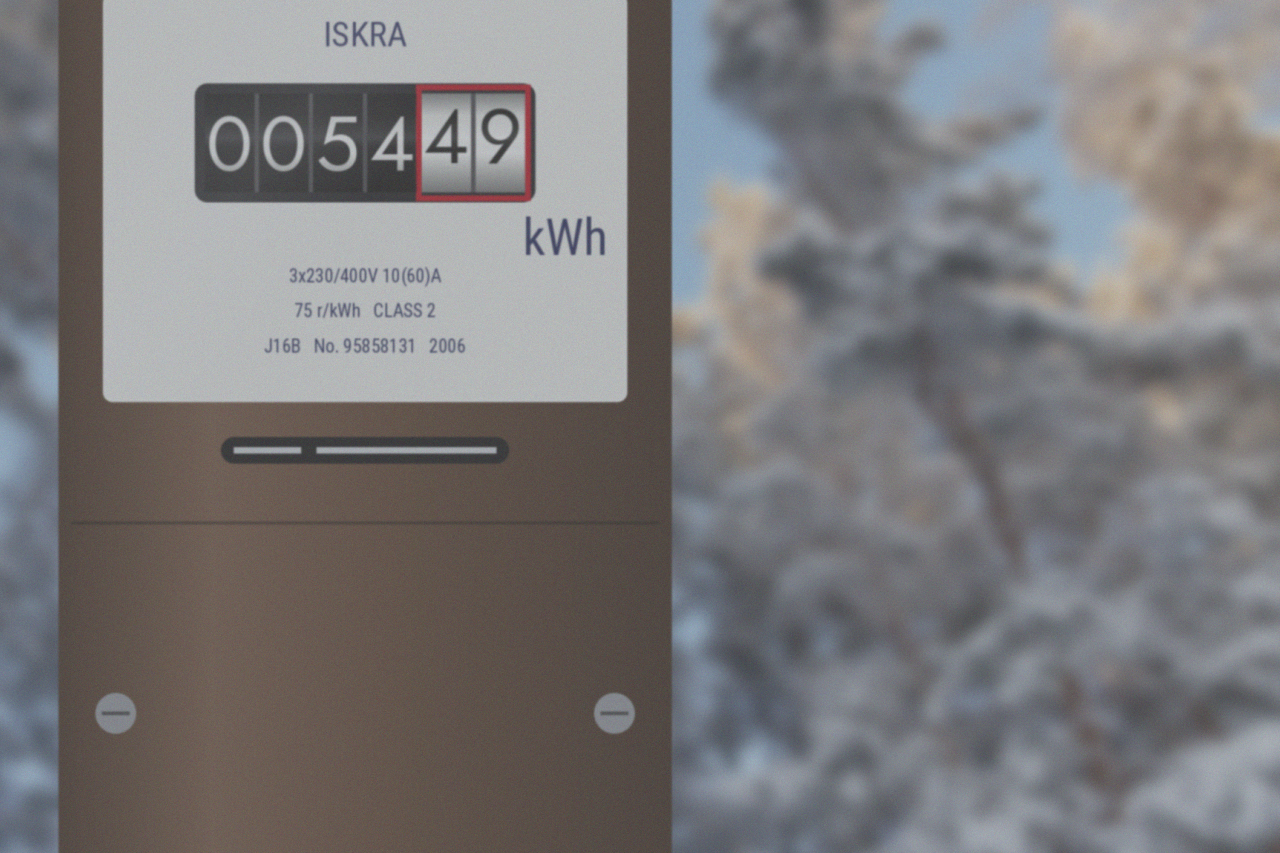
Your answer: 54.49 (kWh)
